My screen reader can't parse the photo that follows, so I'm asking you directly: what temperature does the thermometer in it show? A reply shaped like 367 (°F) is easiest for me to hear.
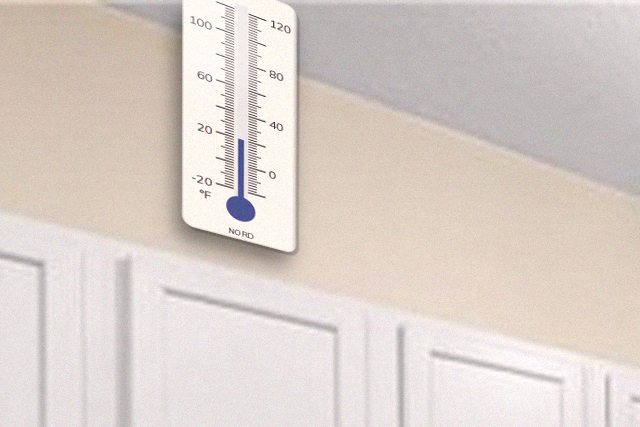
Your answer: 20 (°F)
